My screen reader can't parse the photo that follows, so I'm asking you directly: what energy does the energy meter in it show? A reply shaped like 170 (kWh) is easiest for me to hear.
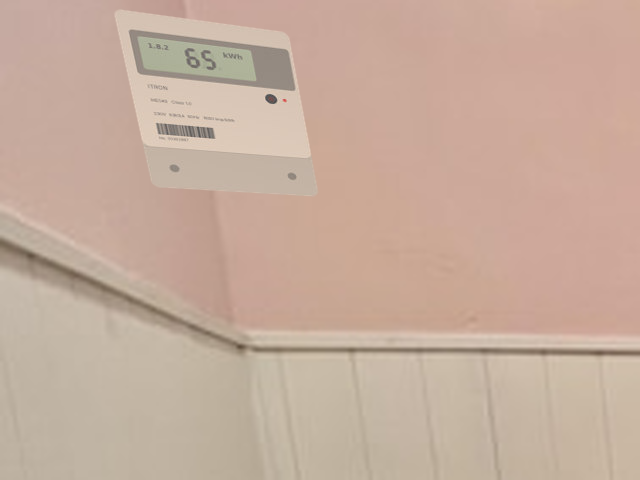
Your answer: 65 (kWh)
